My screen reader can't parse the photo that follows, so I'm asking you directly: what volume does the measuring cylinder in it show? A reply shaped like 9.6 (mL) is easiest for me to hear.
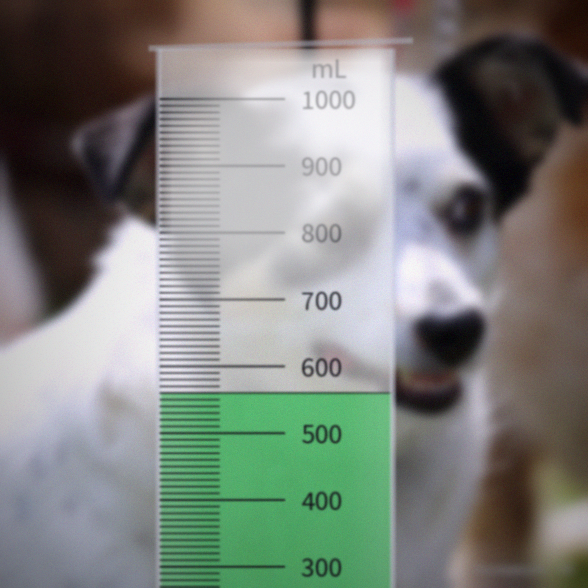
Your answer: 560 (mL)
